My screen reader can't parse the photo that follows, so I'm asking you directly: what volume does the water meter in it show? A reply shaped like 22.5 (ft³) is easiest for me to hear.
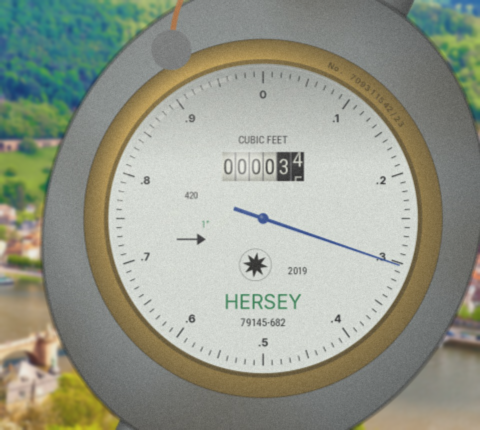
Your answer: 34.30 (ft³)
